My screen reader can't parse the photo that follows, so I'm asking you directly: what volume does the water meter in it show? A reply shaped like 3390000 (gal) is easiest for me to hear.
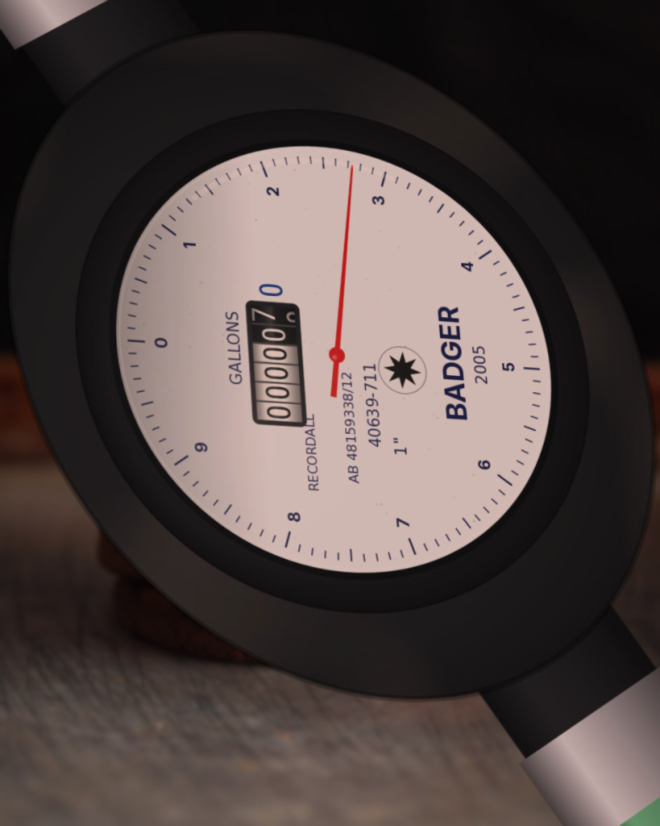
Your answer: 72.7 (gal)
